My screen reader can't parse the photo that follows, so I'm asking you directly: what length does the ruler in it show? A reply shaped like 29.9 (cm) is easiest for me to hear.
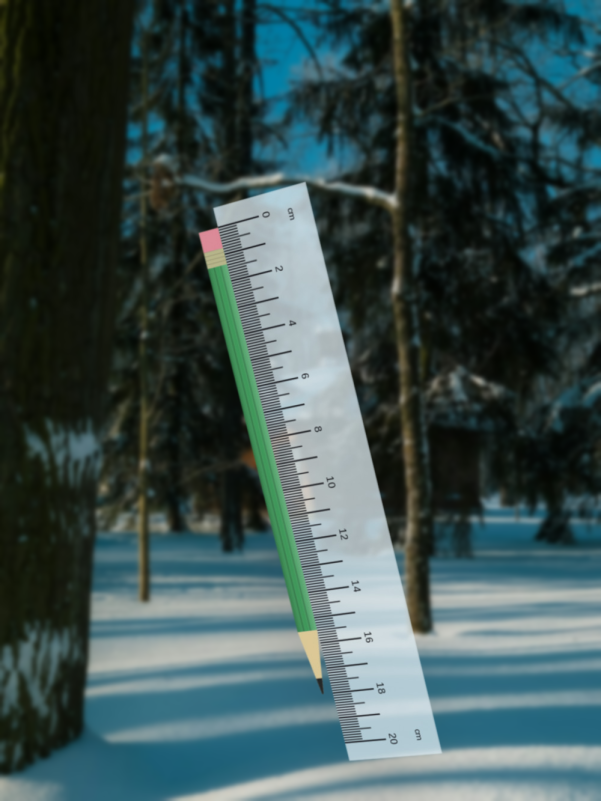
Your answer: 18 (cm)
